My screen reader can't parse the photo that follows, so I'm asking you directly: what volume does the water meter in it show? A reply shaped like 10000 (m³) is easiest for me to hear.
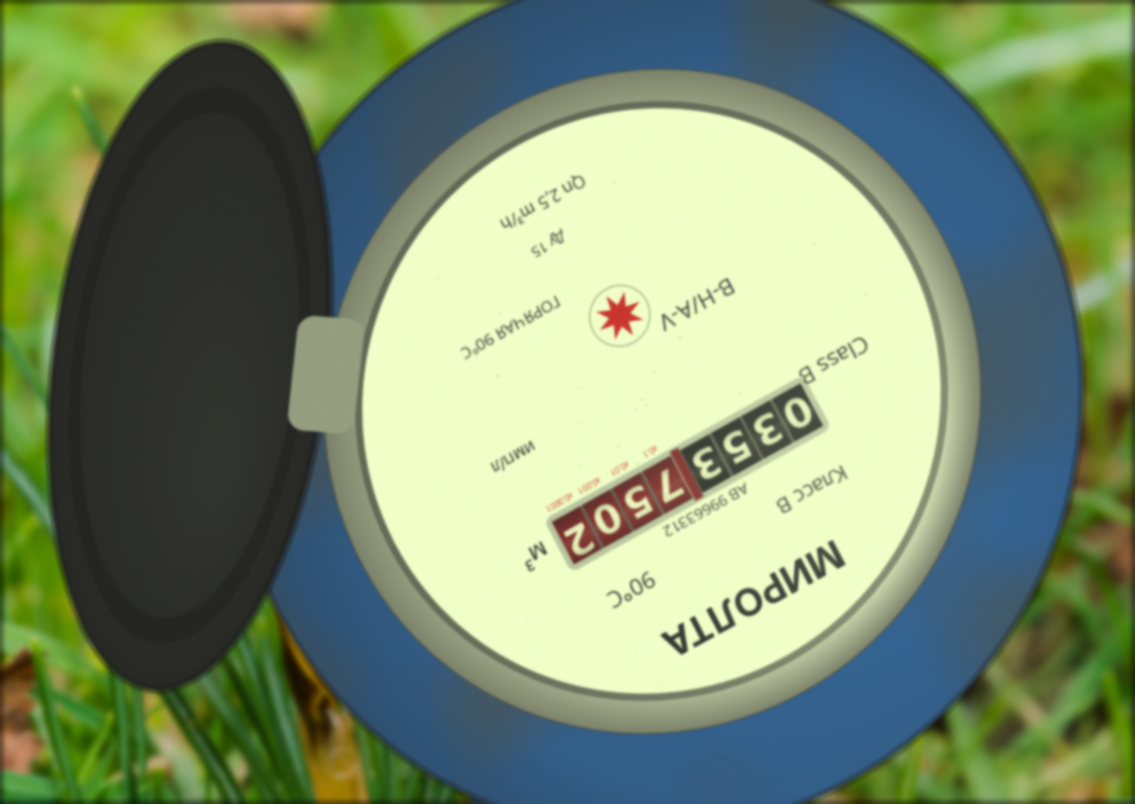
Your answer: 353.7502 (m³)
